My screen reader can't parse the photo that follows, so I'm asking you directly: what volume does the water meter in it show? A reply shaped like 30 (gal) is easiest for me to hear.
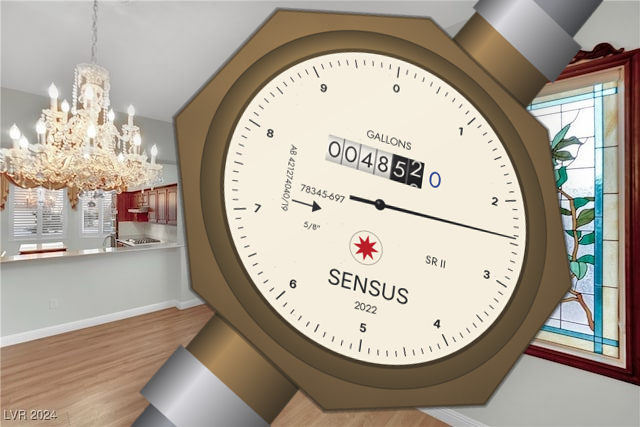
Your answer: 48522.4 (gal)
